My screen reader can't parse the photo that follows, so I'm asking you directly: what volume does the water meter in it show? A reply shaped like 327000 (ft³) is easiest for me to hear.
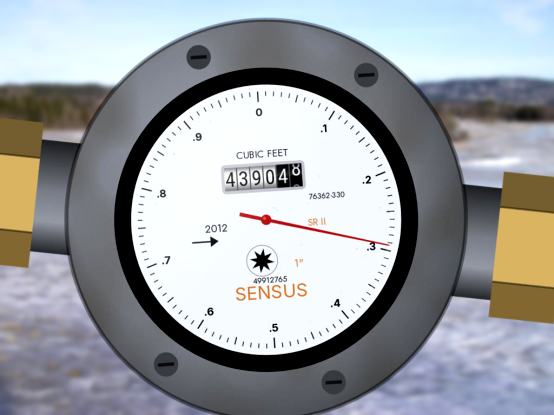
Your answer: 439048.29 (ft³)
